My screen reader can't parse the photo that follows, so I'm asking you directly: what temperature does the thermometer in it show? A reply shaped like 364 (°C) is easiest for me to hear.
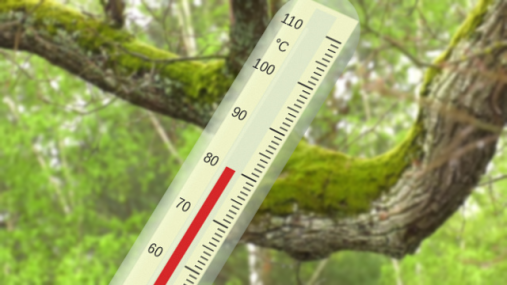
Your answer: 80 (°C)
